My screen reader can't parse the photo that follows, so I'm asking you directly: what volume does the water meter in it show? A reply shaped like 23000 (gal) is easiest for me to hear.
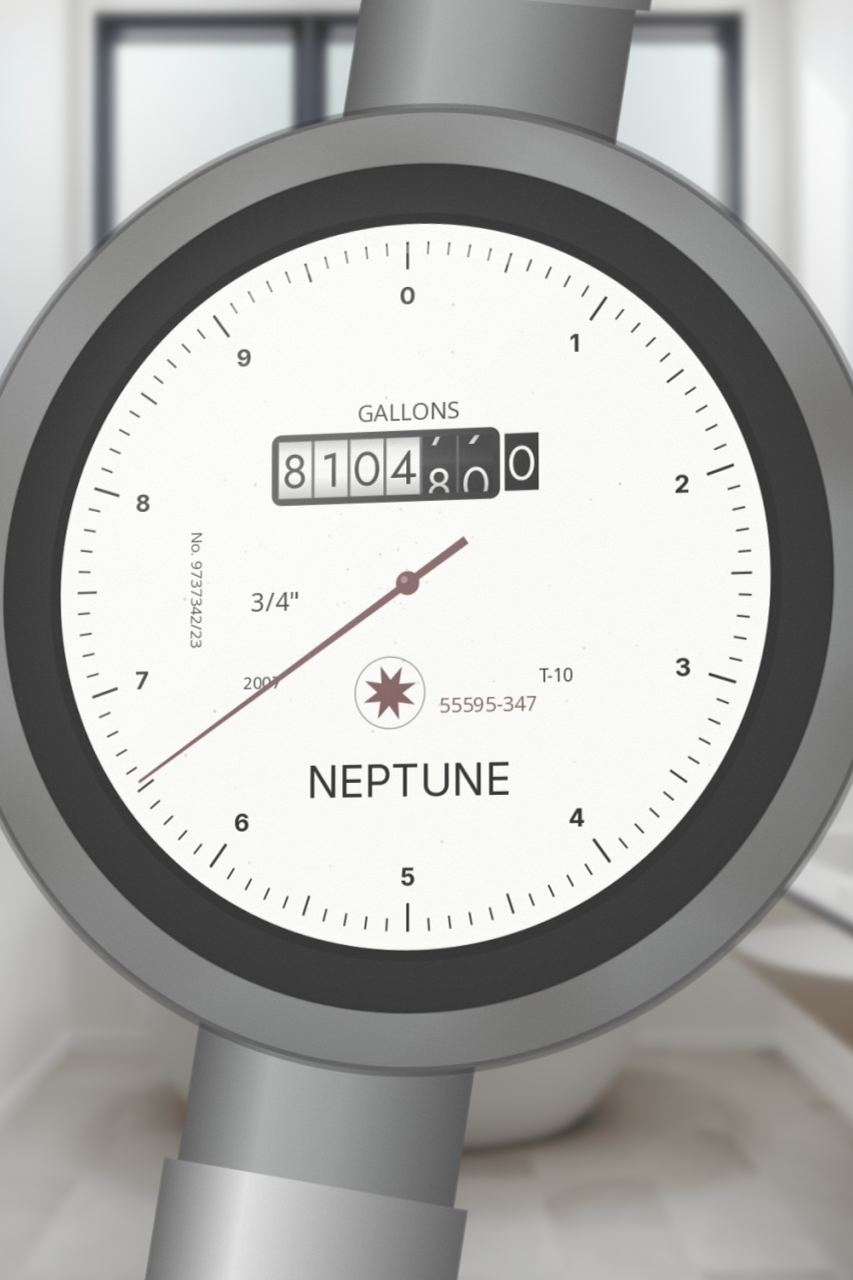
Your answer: 8104796.5 (gal)
